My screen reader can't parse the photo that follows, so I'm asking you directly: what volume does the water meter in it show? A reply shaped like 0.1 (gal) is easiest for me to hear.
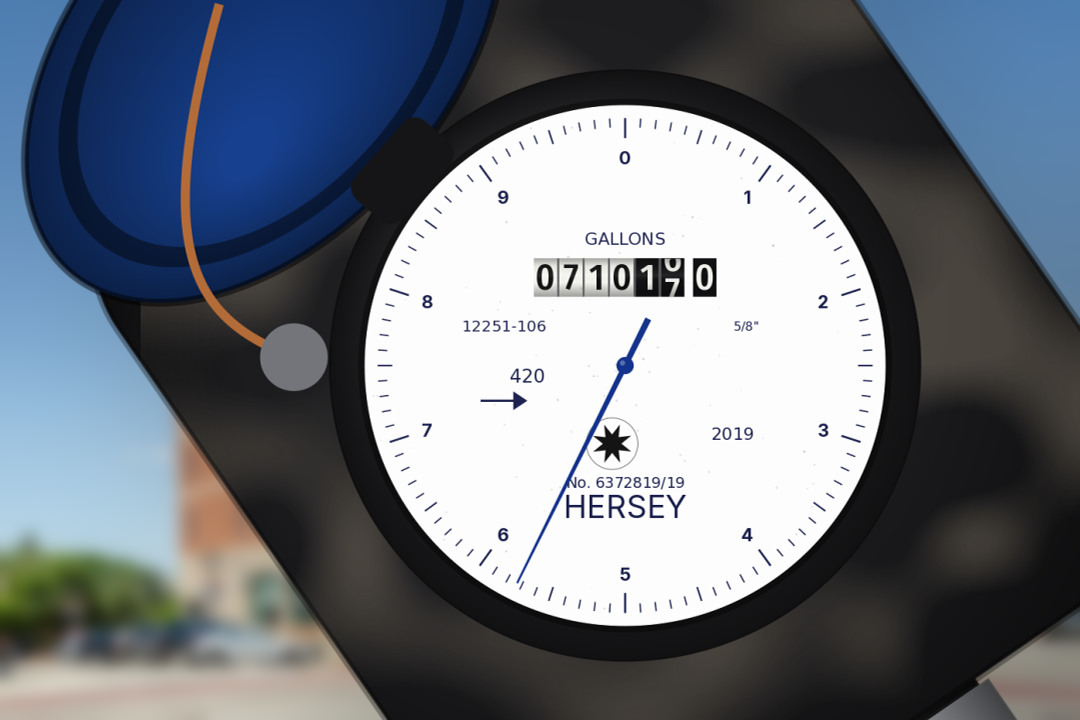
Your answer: 710165.7 (gal)
